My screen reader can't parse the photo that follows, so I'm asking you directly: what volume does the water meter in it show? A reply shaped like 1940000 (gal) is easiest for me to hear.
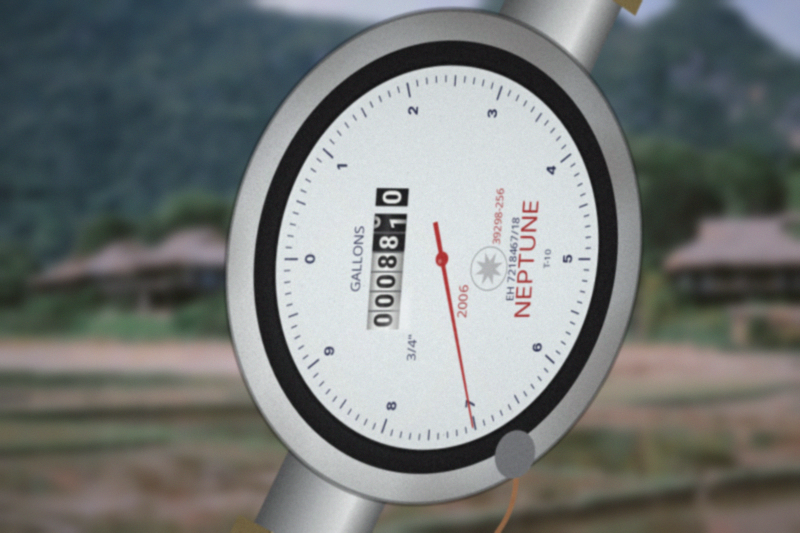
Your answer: 8807.0 (gal)
